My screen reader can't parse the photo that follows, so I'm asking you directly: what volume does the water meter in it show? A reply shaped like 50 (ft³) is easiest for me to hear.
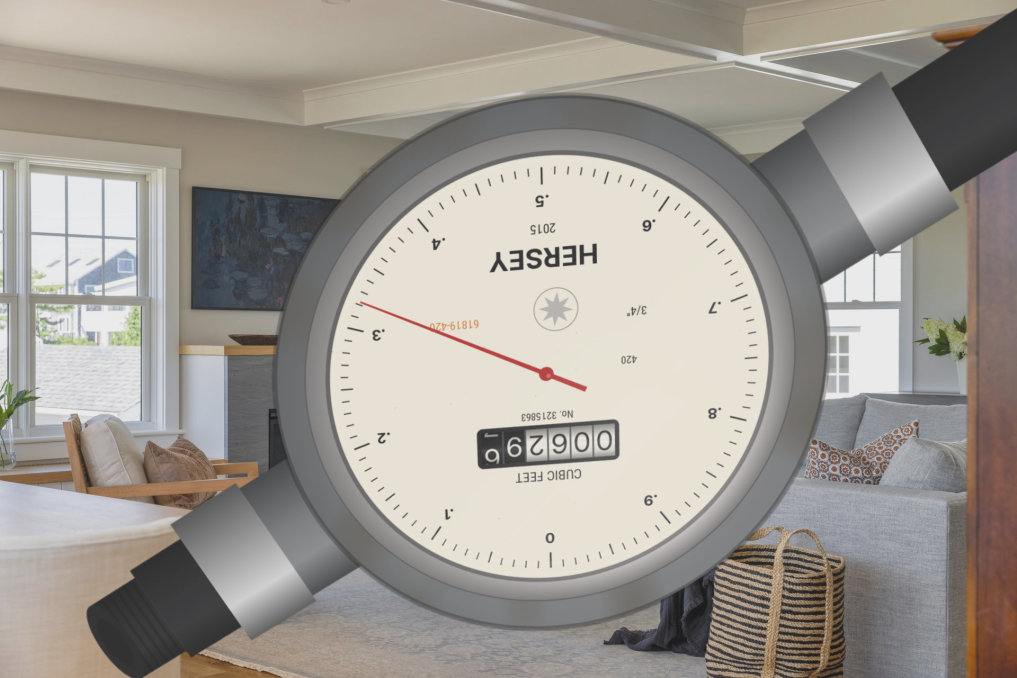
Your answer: 6296.32 (ft³)
